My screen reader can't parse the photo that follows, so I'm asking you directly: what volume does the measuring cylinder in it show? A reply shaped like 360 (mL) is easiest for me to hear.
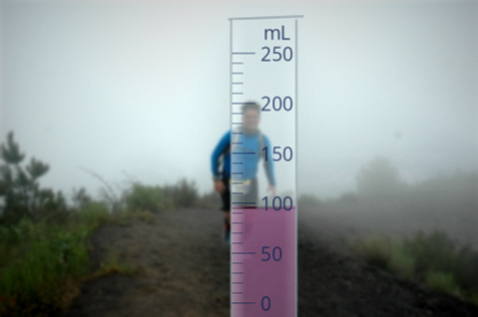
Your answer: 95 (mL)
